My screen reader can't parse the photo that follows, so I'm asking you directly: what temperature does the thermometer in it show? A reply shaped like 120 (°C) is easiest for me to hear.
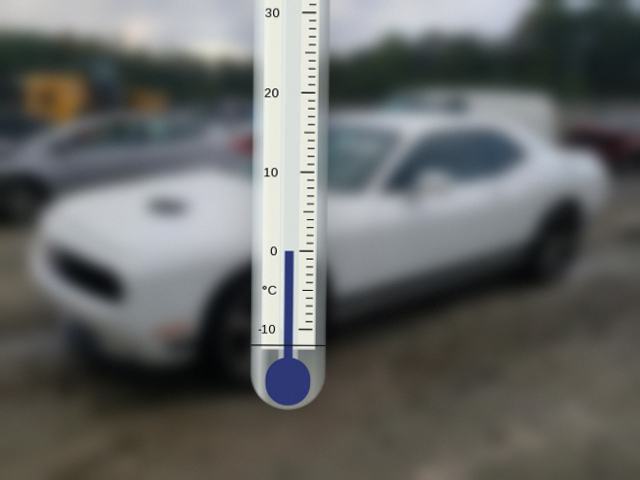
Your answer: 0 (°C)
